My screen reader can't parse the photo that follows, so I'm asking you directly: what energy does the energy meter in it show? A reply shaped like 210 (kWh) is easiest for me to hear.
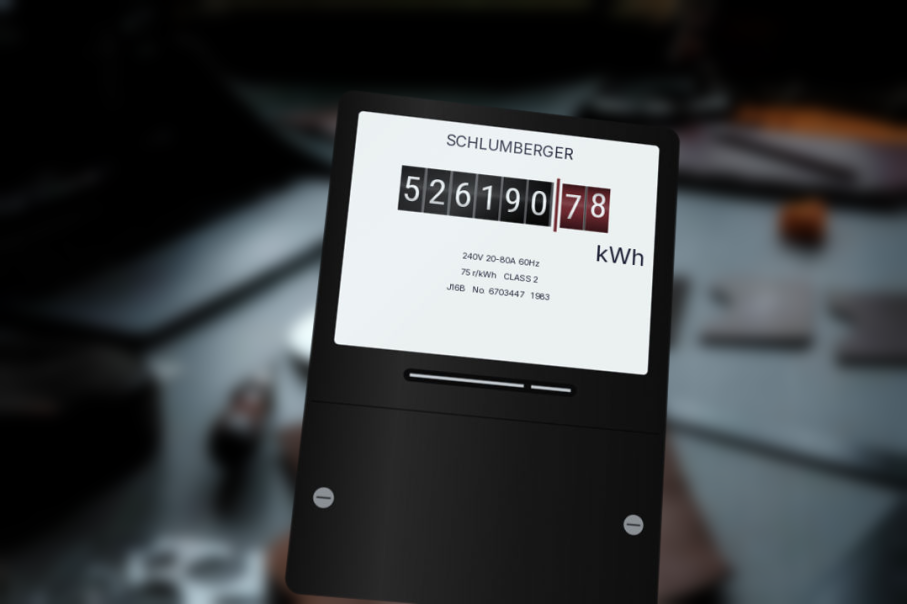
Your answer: 526190.78 (kWh)
